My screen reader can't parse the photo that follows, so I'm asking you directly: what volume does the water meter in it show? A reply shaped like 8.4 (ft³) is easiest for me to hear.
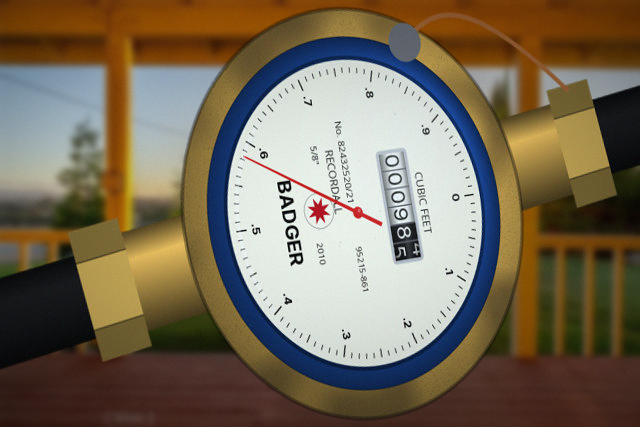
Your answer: 984.58 (ft³)
